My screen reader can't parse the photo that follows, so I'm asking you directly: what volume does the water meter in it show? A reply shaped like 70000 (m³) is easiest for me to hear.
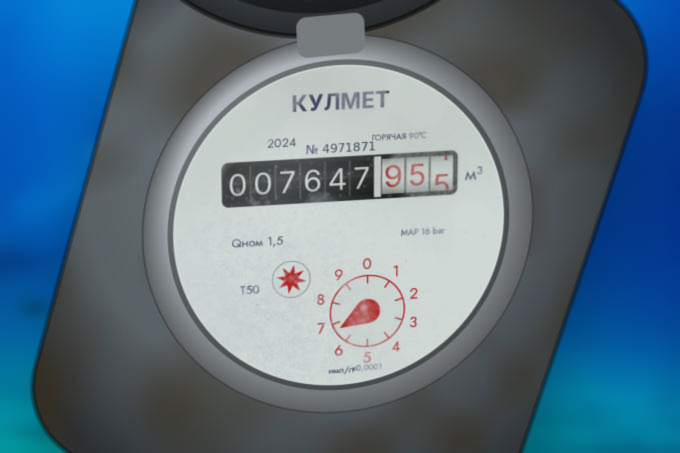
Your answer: 7647.9546 (m³)
